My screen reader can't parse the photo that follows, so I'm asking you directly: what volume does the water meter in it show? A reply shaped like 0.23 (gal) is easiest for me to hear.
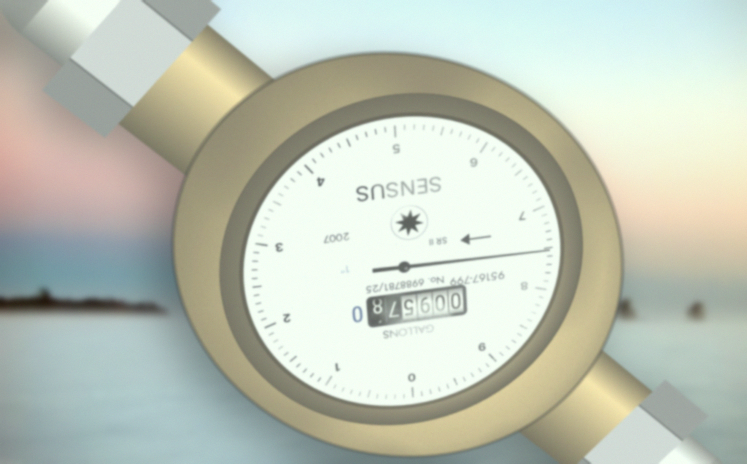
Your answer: 95777.5 (gal)
